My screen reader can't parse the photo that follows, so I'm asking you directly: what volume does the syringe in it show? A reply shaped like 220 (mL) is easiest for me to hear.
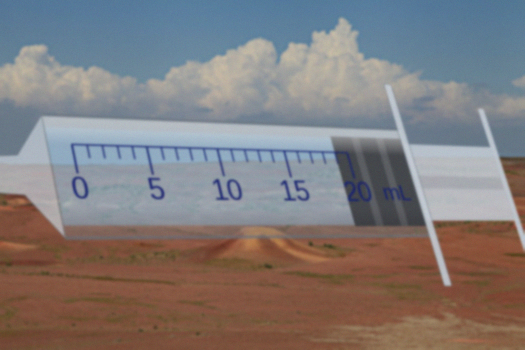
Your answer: 19 (mL)
